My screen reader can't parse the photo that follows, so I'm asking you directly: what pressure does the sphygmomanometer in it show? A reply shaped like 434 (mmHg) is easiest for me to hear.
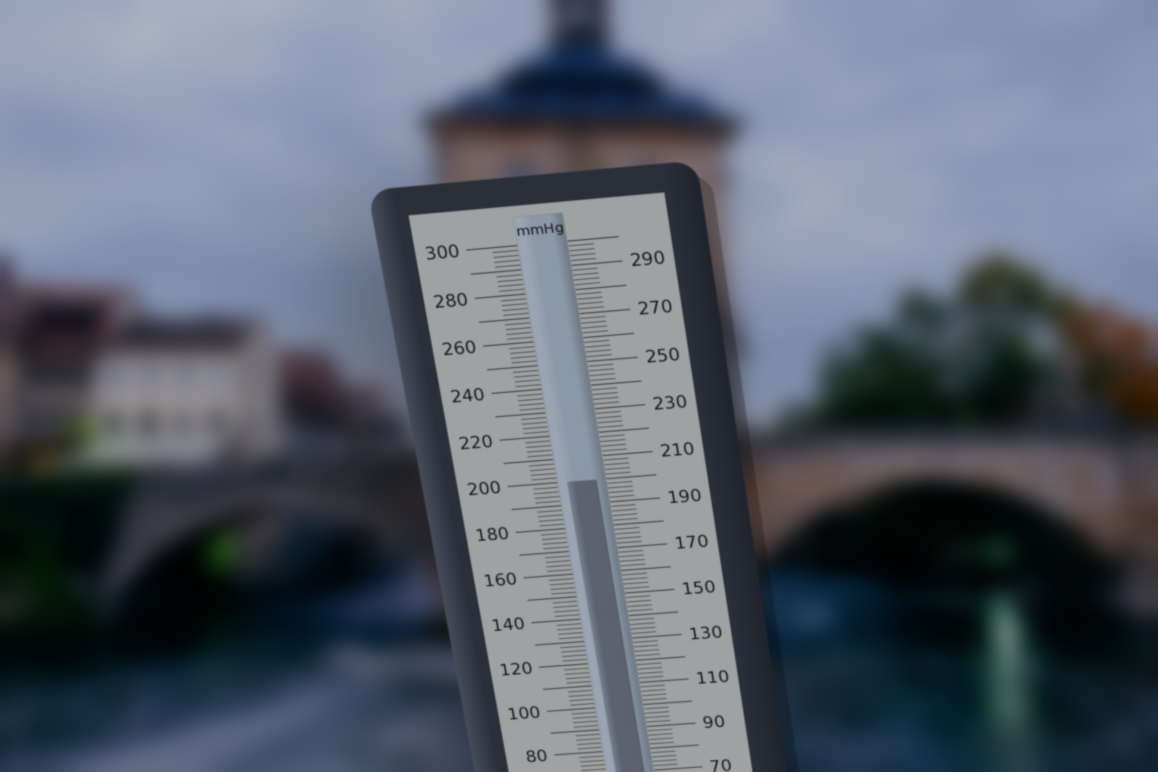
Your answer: 200 (mmHg)
